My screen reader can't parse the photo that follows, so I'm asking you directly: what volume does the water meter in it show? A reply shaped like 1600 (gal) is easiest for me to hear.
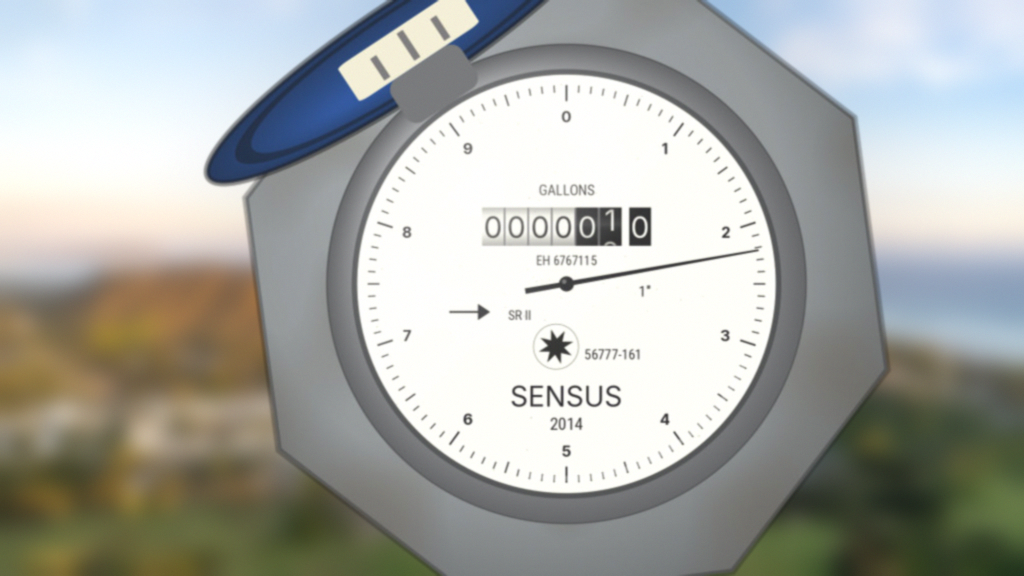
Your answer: 12.2 (gal)
